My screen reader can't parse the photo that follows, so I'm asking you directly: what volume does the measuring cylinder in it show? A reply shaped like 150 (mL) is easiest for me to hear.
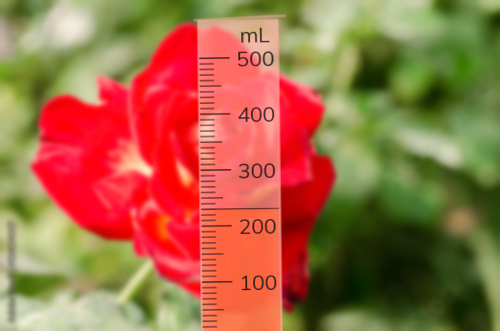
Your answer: 230 (mL)
